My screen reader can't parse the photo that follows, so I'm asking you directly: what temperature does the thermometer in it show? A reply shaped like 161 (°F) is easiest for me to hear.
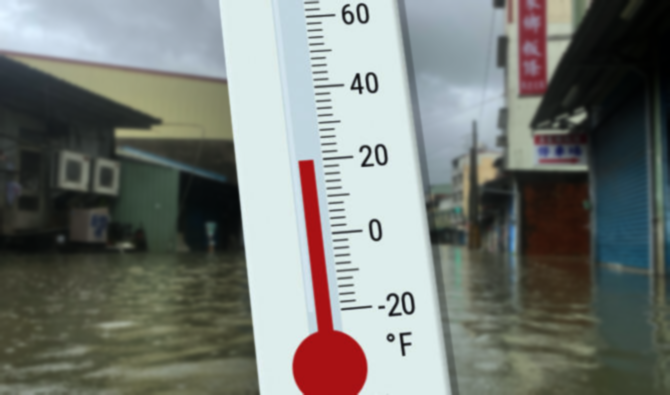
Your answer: 20 (°F)
